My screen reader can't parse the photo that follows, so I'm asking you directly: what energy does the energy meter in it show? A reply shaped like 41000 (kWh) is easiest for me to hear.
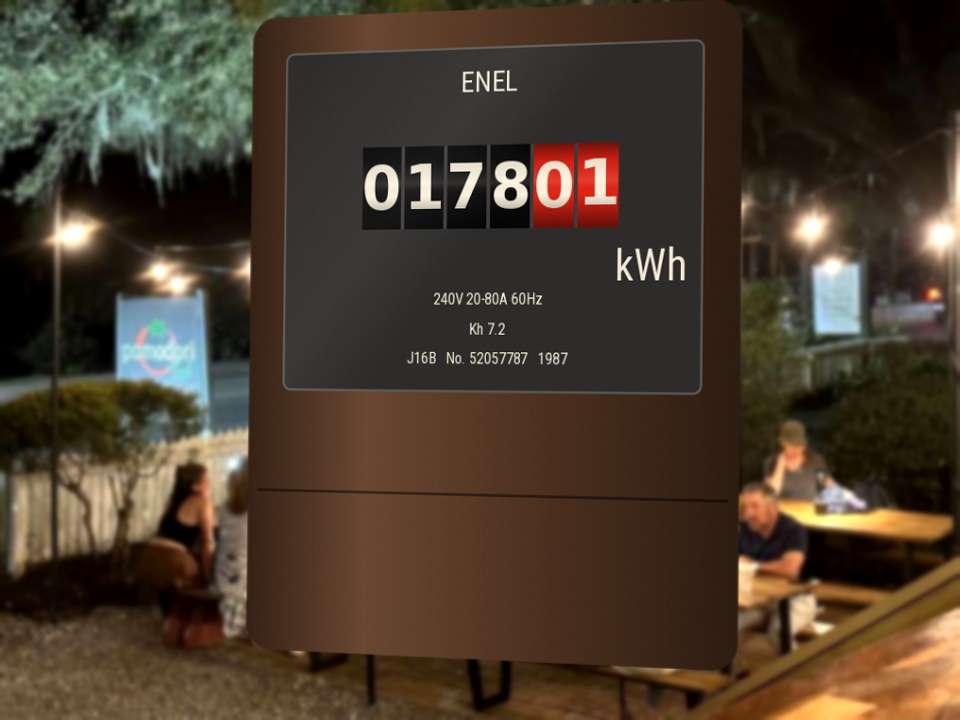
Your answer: 178.01 (kWh)
